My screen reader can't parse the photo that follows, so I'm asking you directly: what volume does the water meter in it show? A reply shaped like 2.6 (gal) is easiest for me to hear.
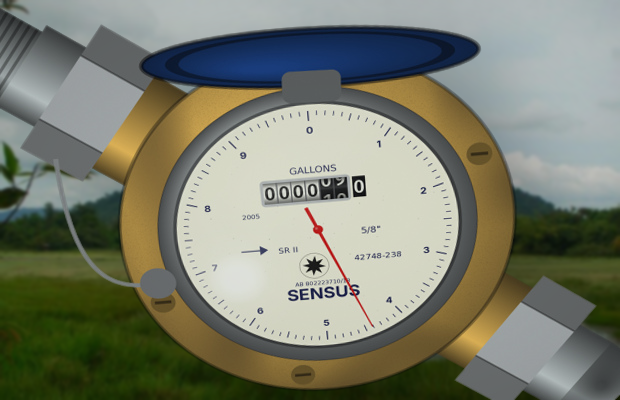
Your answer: 94.4 (gal)
